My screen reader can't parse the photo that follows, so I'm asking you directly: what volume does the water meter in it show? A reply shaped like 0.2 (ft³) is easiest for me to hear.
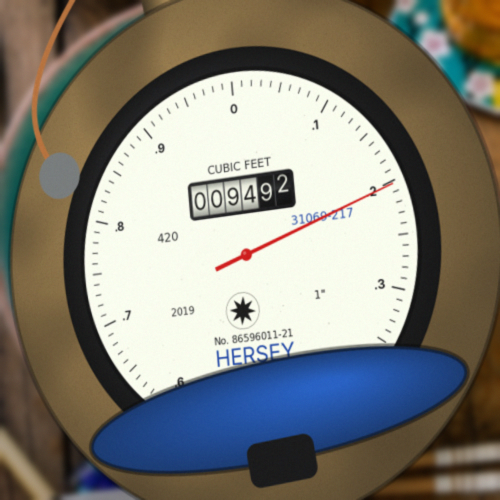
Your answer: 9492.20 (ft³)
